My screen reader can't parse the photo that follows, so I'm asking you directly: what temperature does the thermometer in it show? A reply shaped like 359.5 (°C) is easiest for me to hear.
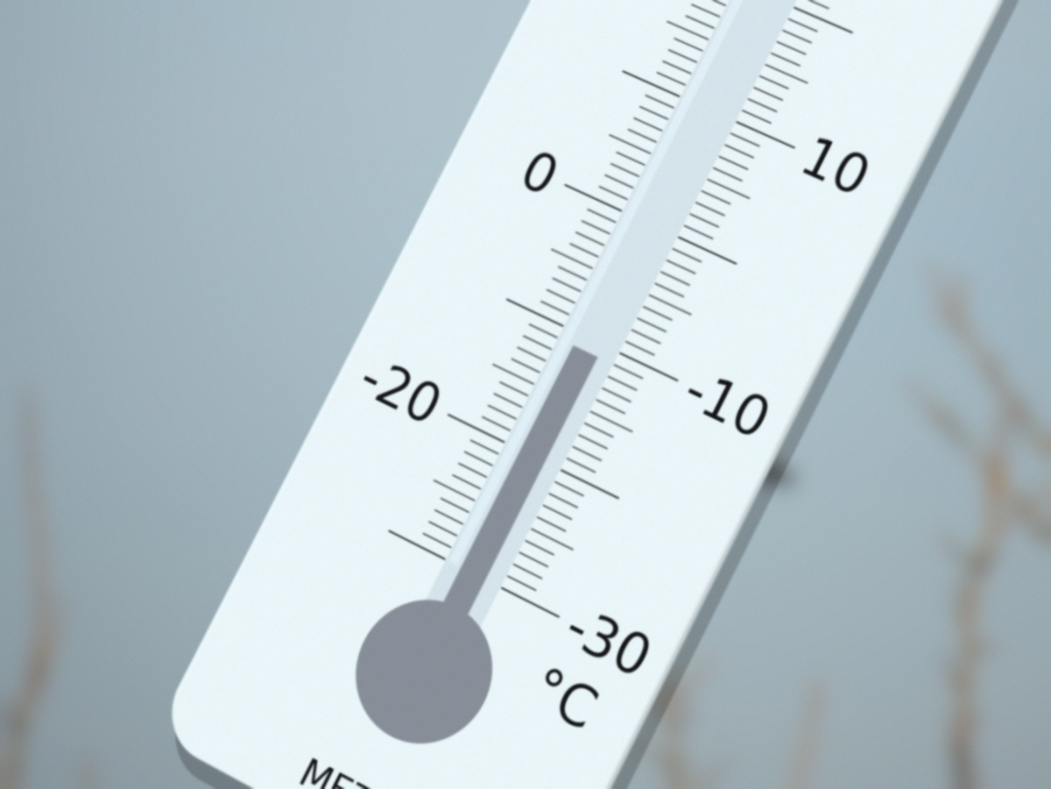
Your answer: -11 (°C)
